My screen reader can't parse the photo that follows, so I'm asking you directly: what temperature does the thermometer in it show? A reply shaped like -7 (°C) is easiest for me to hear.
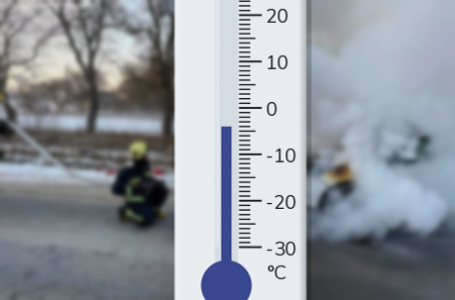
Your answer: -4 (°C)
